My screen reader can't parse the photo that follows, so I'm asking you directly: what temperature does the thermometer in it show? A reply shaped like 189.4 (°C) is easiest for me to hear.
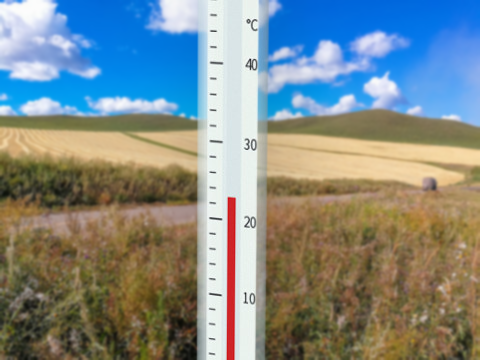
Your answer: 23 (°C)
